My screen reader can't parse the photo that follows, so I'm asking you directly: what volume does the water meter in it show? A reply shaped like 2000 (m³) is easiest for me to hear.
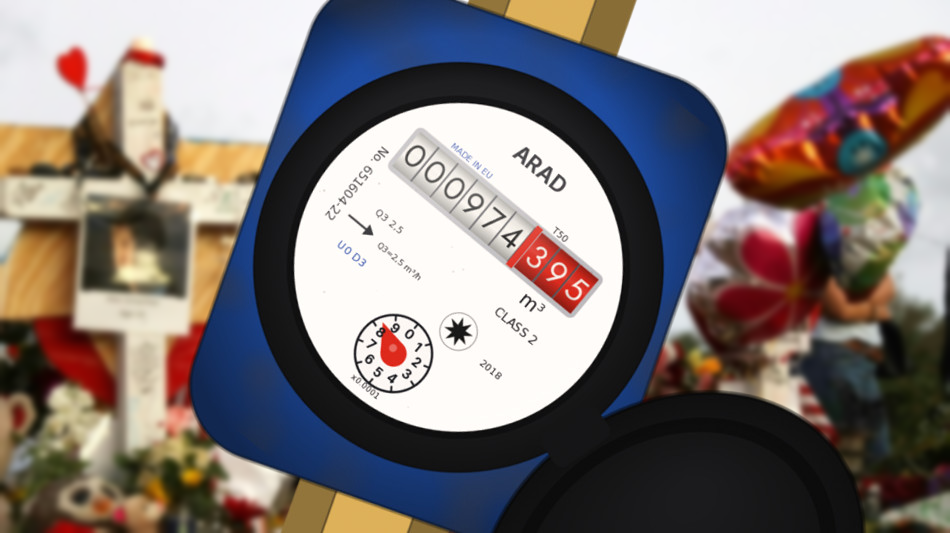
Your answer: 974.3958 (m³)
